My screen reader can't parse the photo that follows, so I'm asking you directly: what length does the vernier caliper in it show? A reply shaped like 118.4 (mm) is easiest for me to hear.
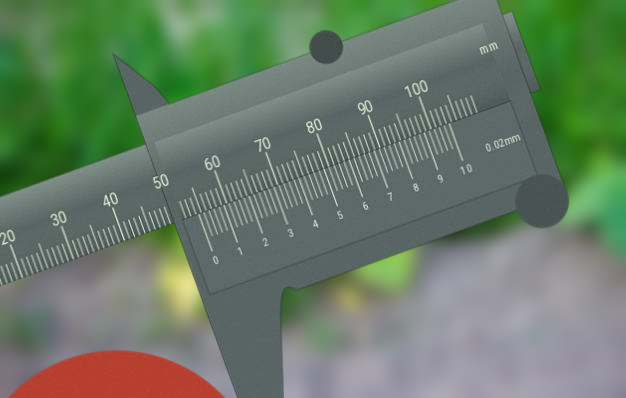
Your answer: 54.5 (mm)
